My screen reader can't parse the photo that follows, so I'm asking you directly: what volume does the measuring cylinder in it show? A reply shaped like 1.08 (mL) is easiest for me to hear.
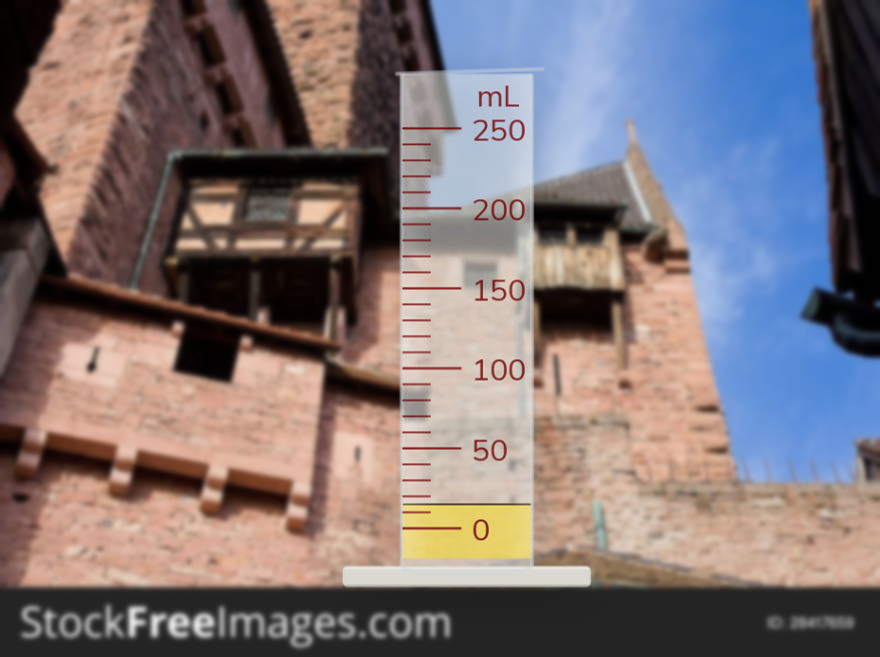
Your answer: 15 (mL)
